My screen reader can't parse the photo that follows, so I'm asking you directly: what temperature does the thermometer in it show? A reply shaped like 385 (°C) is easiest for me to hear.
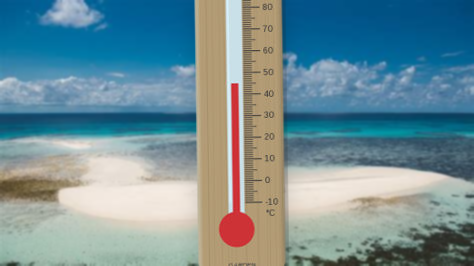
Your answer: 45 (°C)
